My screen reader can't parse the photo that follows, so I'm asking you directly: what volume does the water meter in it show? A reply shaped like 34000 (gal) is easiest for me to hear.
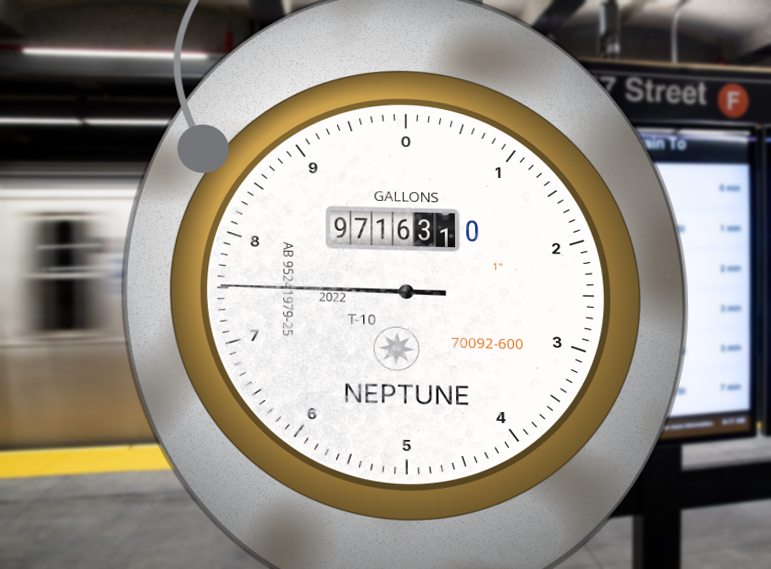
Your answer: 9716307.5 (gal)
